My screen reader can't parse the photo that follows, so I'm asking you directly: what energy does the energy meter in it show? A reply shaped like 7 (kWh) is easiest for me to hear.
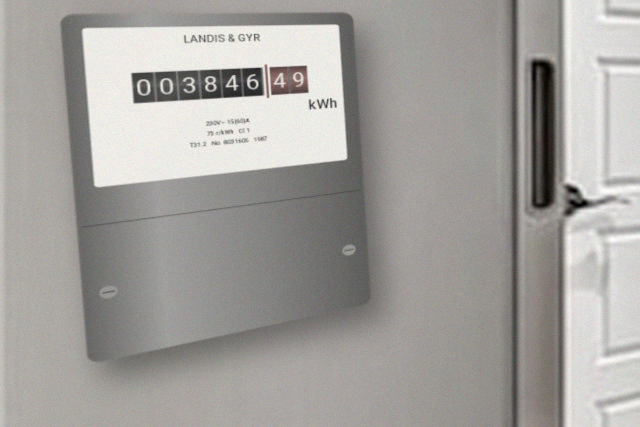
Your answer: 3846.49 (kWh)
